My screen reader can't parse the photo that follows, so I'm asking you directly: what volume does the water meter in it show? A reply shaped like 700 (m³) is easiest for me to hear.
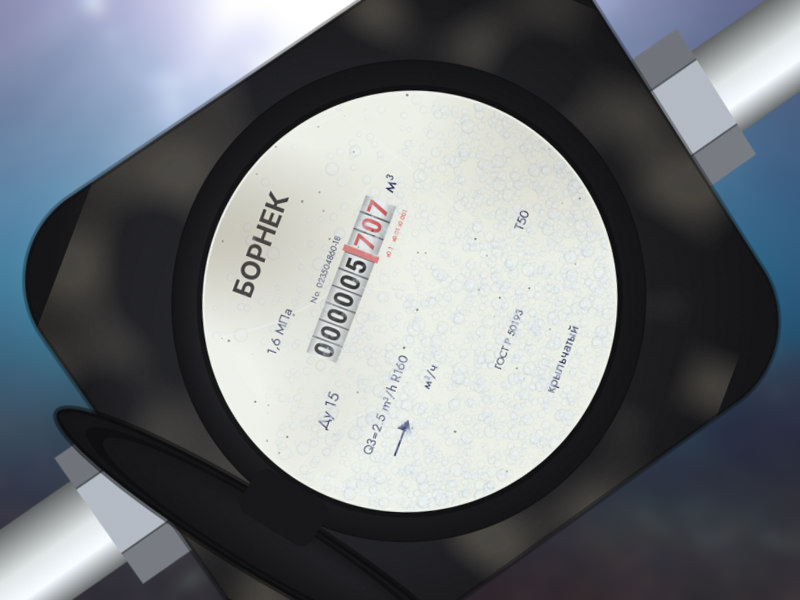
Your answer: 5.707 (m³)
